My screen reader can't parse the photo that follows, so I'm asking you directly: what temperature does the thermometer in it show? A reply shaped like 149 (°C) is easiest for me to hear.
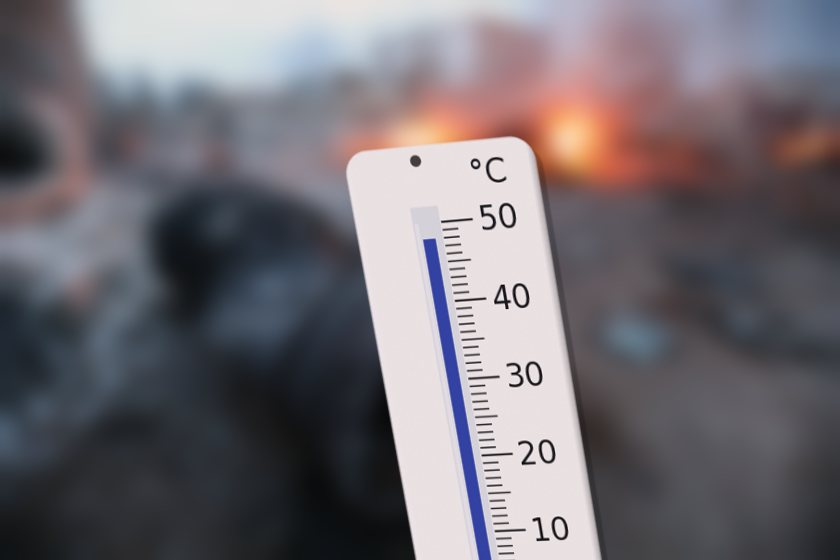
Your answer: 48 (°C)
